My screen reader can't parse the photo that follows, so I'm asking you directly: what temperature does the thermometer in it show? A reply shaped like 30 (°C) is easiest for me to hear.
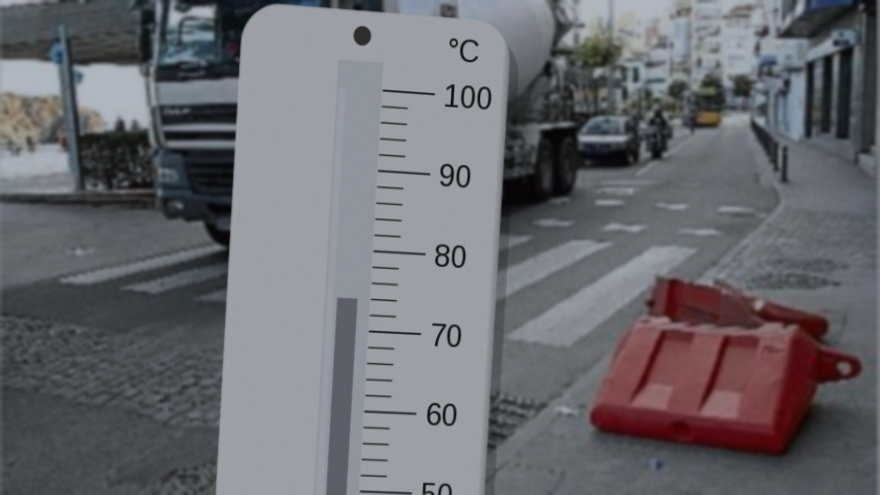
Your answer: 74 (°C)
